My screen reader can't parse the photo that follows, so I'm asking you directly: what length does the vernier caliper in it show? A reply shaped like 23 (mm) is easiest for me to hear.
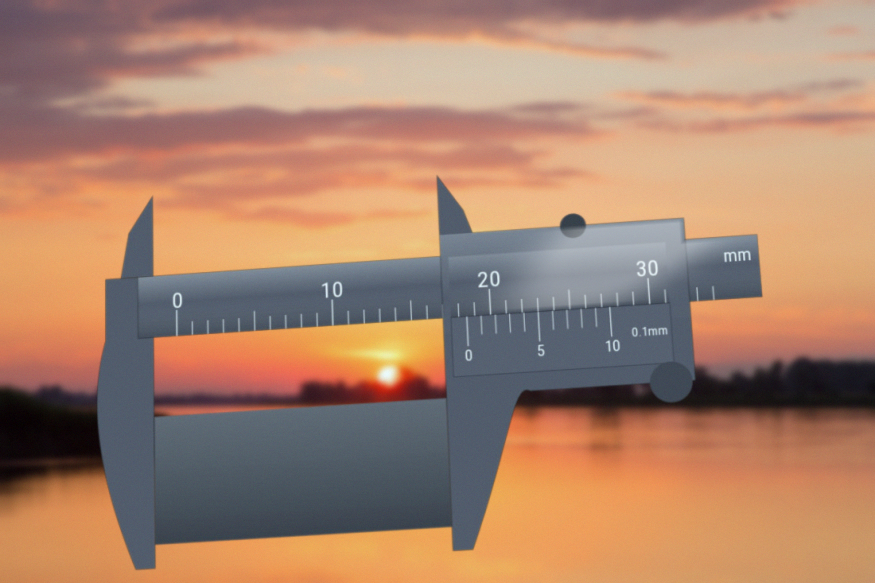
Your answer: 18.5 (mm)
